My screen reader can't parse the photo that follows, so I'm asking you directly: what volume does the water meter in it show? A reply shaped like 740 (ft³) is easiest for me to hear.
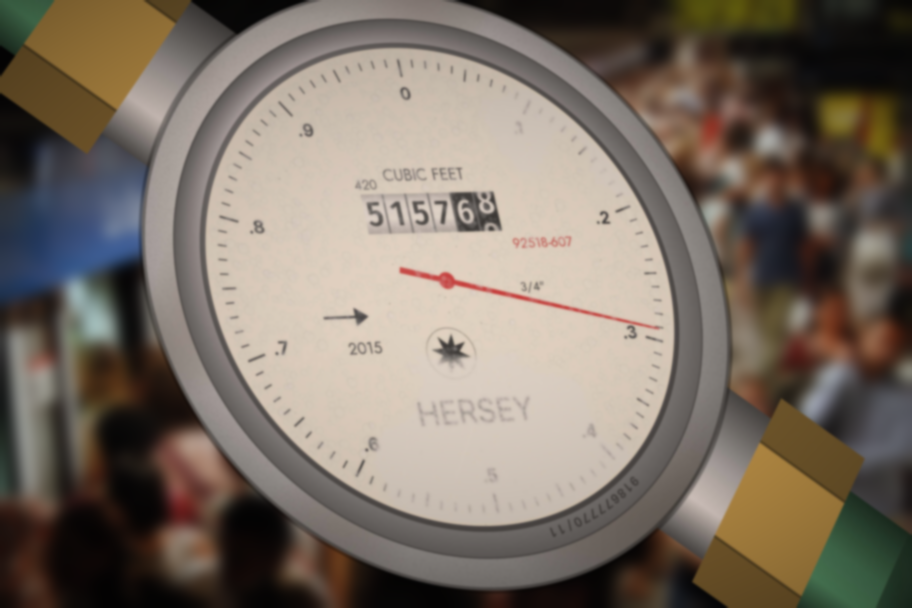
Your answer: 515768.29 (ft³)
